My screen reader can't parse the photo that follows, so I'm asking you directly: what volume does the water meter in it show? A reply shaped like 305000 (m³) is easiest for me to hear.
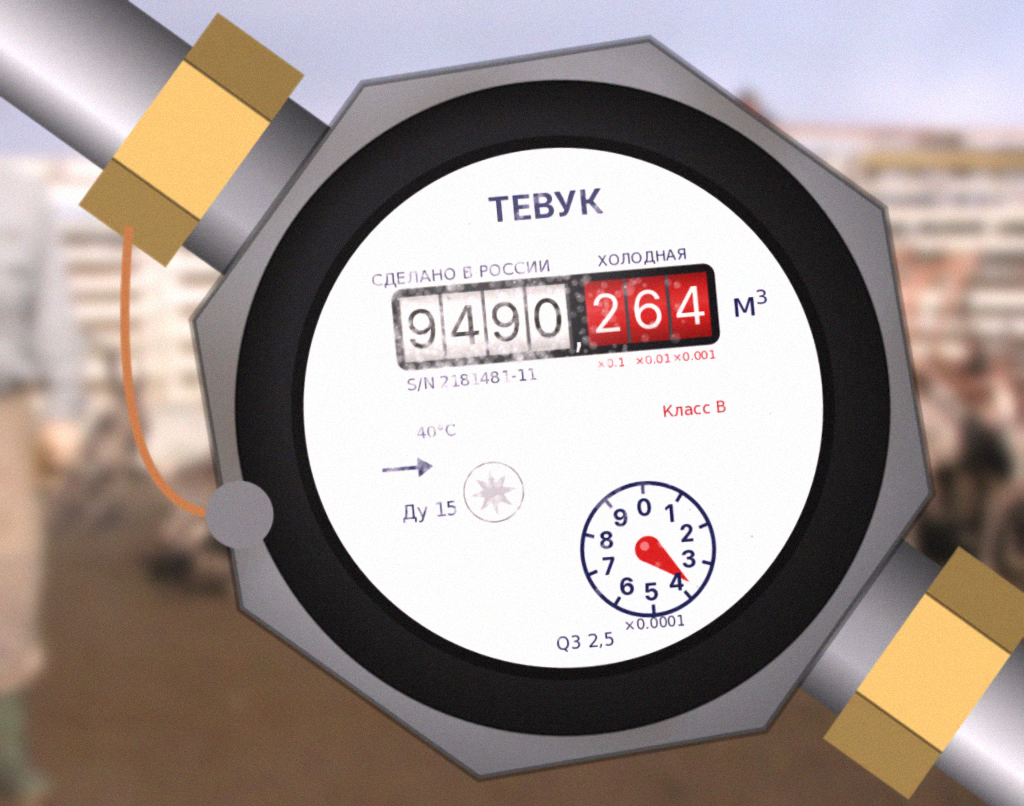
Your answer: 9490.2643 (m³)
